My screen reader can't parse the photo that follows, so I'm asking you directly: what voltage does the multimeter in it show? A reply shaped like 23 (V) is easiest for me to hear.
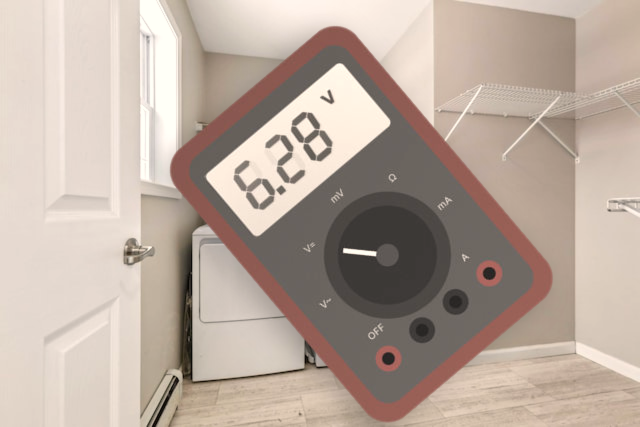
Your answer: 6.28 (V)
